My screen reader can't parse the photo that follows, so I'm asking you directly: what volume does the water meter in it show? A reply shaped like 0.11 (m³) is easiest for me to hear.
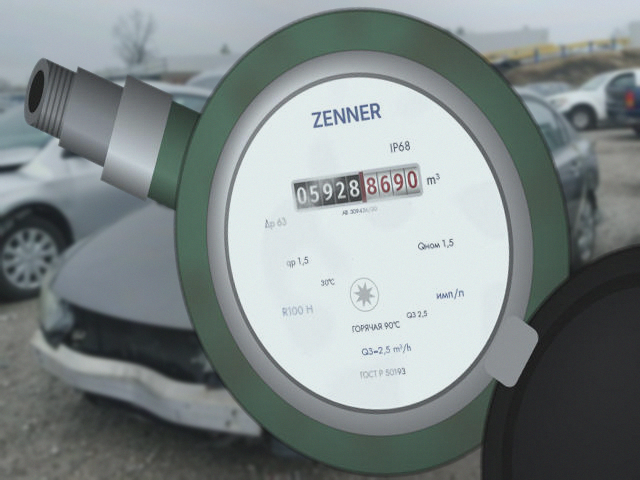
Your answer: 5928.8690 (m³)
